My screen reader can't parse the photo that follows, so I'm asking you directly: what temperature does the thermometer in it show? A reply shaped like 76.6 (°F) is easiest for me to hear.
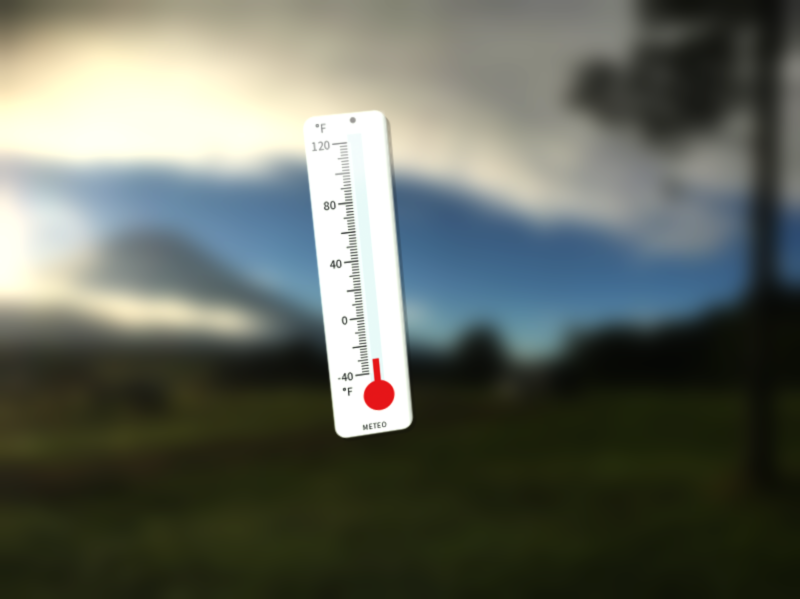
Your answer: -30 (°F)
